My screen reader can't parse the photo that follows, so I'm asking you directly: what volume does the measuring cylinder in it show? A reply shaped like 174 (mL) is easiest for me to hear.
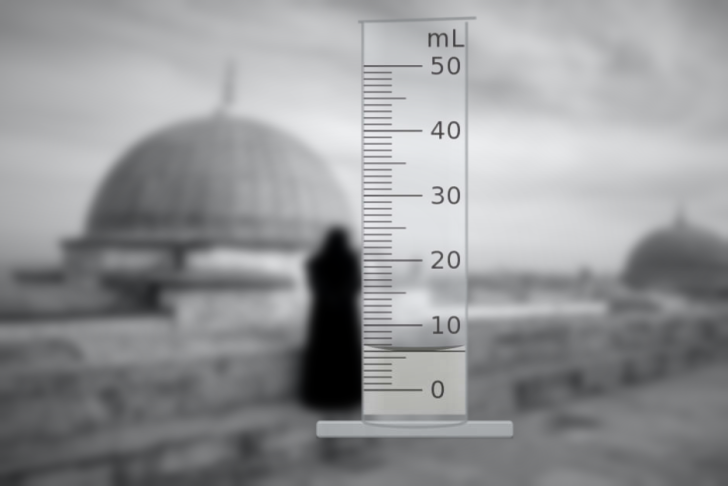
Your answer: 6 (mL)
